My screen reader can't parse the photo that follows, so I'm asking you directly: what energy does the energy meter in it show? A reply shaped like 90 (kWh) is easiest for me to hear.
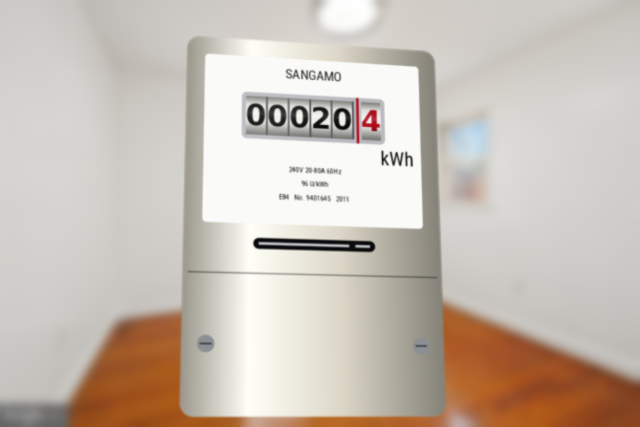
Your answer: 20.4 (kWh)
